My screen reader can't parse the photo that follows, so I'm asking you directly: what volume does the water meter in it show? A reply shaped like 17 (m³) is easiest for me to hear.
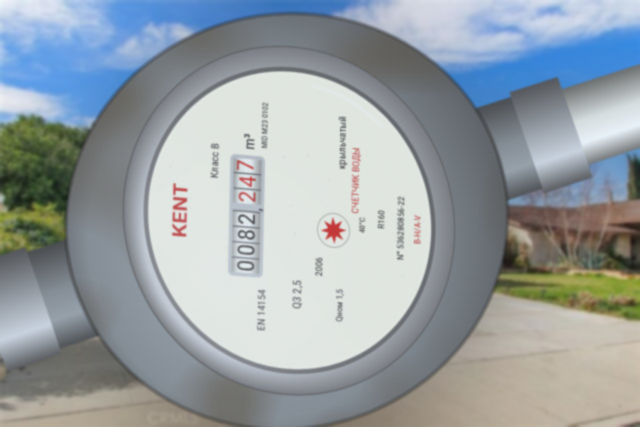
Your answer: 82.247 (m³)
